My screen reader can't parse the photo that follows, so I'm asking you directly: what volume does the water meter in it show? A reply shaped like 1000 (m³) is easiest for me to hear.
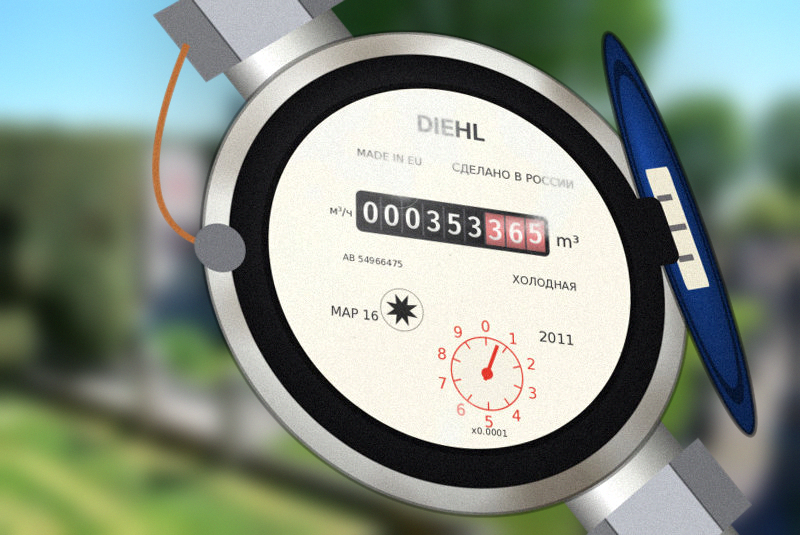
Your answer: 353.3650 (m³)
